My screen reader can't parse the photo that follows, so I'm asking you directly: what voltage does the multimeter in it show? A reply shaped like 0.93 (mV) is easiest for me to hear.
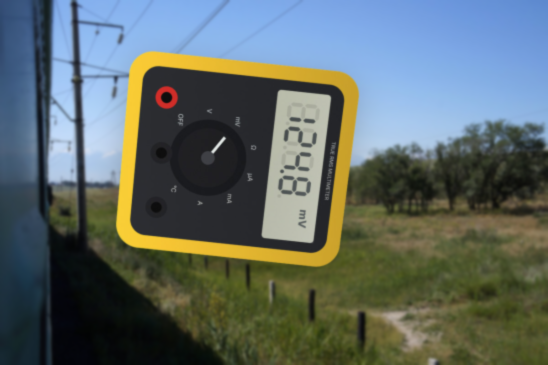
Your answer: 124.8 (mV)
